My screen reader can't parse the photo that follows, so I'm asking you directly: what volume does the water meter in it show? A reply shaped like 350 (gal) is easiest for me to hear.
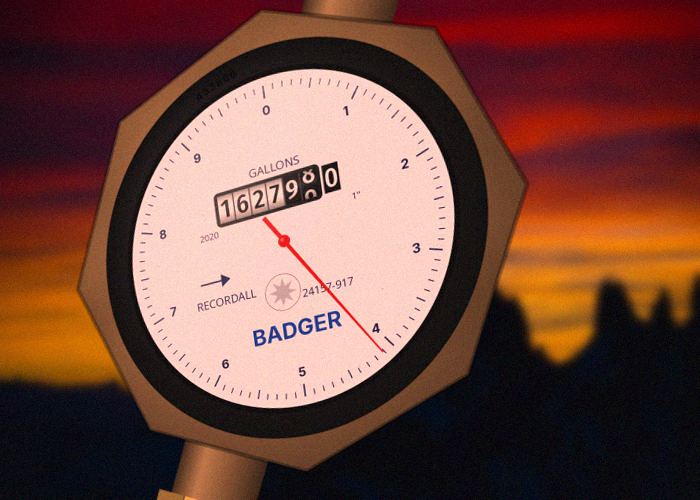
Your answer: 1627984.1 (gal)
